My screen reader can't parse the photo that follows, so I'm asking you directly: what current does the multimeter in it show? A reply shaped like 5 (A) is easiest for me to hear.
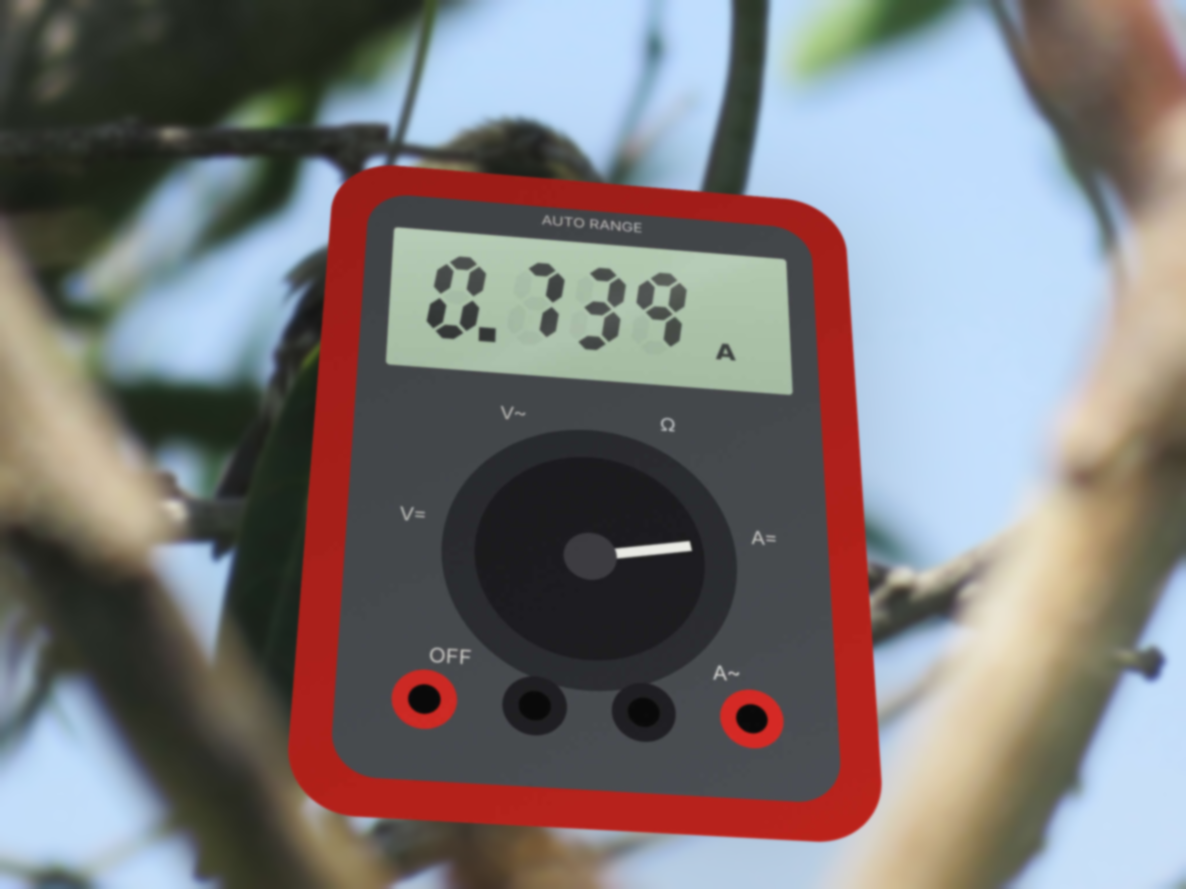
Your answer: 0.739 (A)
